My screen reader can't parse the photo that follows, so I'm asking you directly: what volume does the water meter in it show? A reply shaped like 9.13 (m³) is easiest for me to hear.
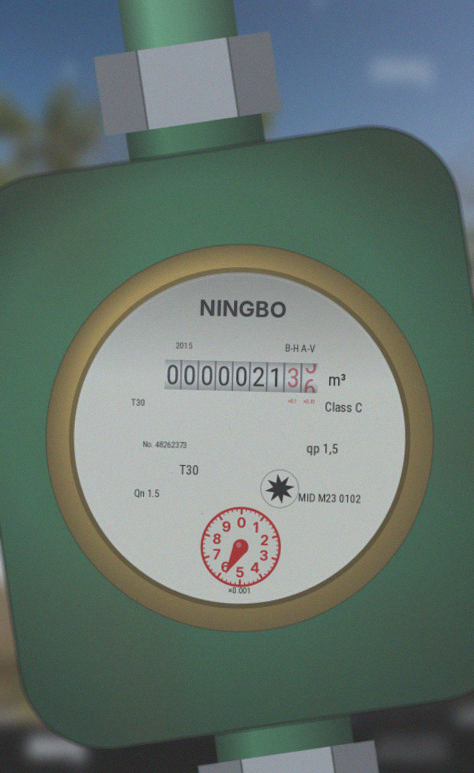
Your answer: 21.355 (m³)
